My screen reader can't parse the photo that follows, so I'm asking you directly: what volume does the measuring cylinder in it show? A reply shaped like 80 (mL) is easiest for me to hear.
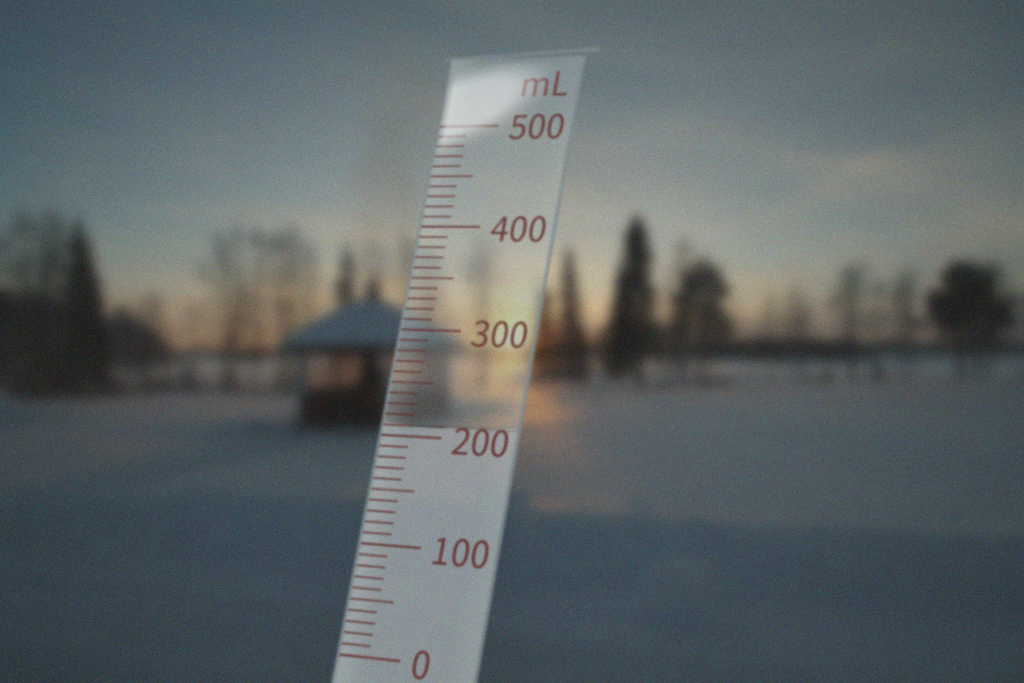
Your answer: 210 (mL)
